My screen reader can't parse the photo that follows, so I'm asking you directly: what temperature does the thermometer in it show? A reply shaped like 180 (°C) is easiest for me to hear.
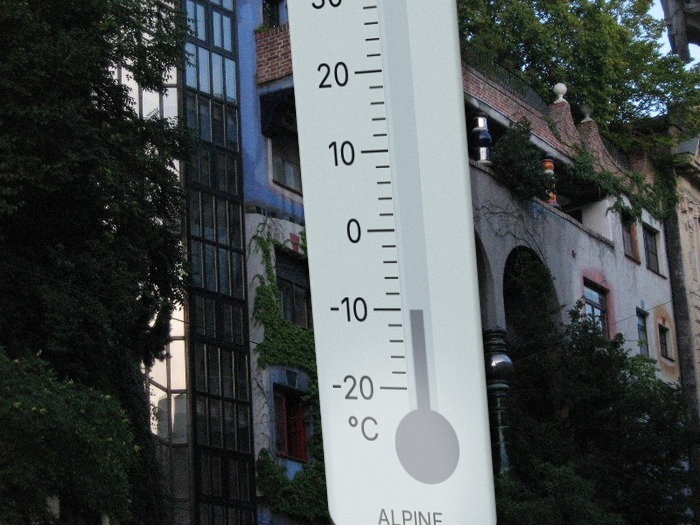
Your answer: -10 (°C)
